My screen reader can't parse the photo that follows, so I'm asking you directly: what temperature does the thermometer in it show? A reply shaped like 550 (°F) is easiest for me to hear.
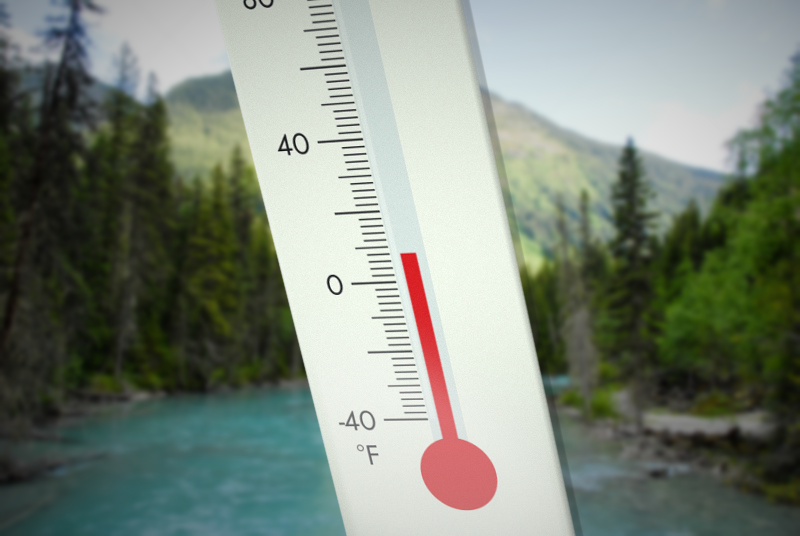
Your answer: 8 (°F)
